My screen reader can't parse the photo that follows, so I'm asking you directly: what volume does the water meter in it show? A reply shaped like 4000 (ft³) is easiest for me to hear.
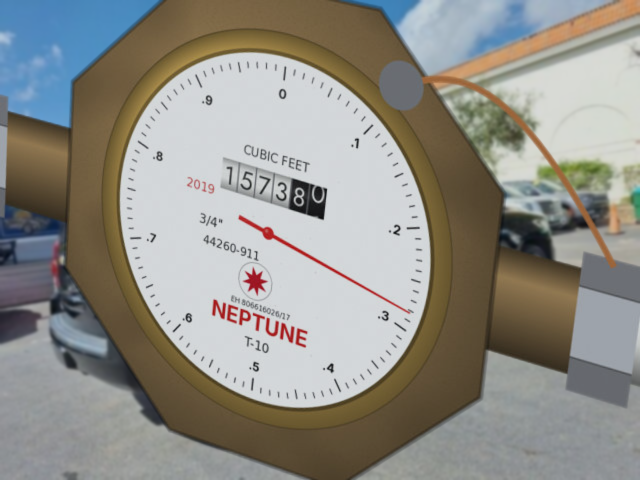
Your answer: 157380.28 (ft³)
